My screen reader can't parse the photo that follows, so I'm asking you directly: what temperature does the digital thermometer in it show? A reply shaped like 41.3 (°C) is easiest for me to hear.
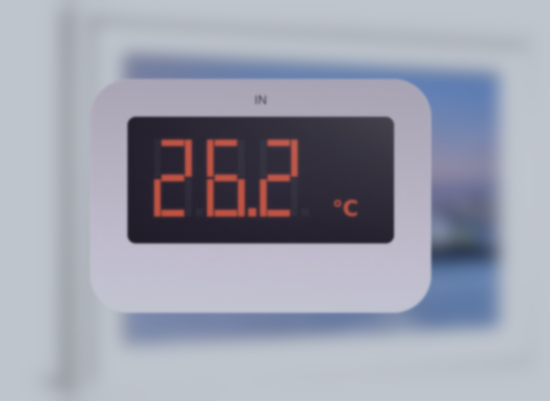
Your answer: 26.2 (°C)
